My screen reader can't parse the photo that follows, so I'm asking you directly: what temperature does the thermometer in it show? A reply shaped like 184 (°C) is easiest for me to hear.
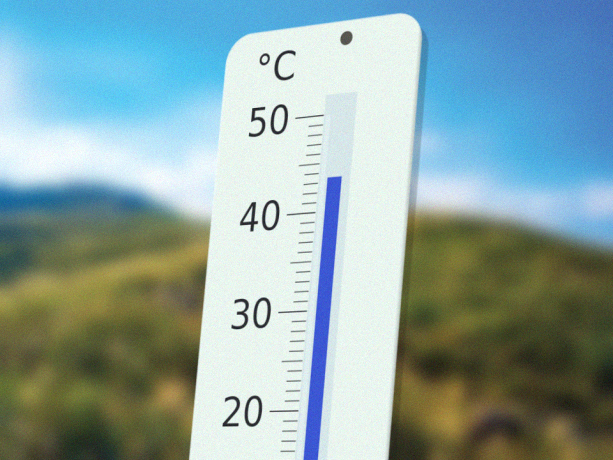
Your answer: 43.5 (°C)
